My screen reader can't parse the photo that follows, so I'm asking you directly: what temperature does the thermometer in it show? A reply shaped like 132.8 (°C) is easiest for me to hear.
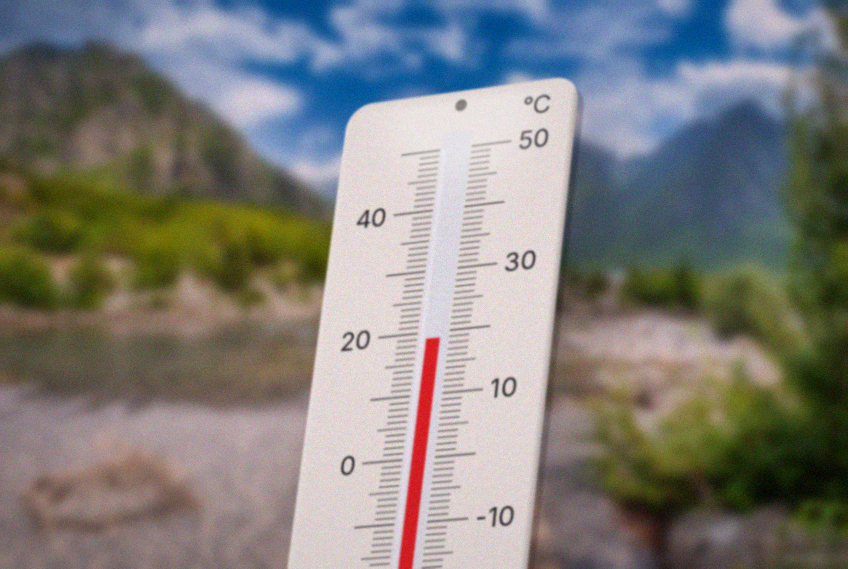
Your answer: 19 (°C)
